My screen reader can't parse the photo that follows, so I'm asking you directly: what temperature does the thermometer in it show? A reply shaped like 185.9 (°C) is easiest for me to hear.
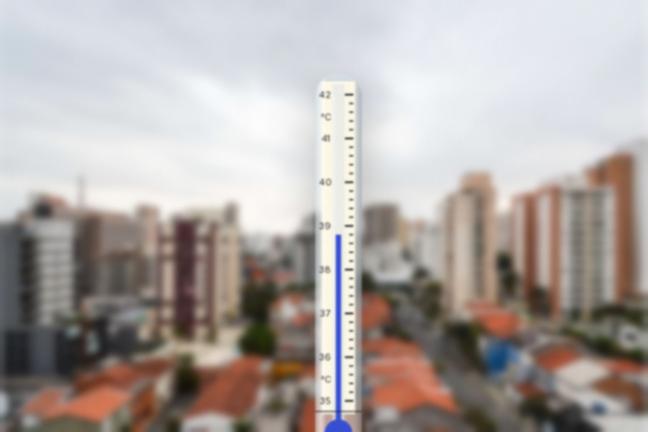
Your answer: 38.8 (°C)
